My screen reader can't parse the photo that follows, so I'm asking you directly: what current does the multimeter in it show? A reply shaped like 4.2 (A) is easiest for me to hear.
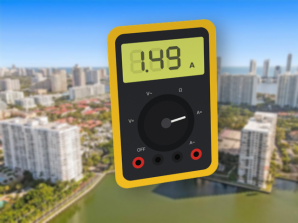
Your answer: 1.49 (A)
